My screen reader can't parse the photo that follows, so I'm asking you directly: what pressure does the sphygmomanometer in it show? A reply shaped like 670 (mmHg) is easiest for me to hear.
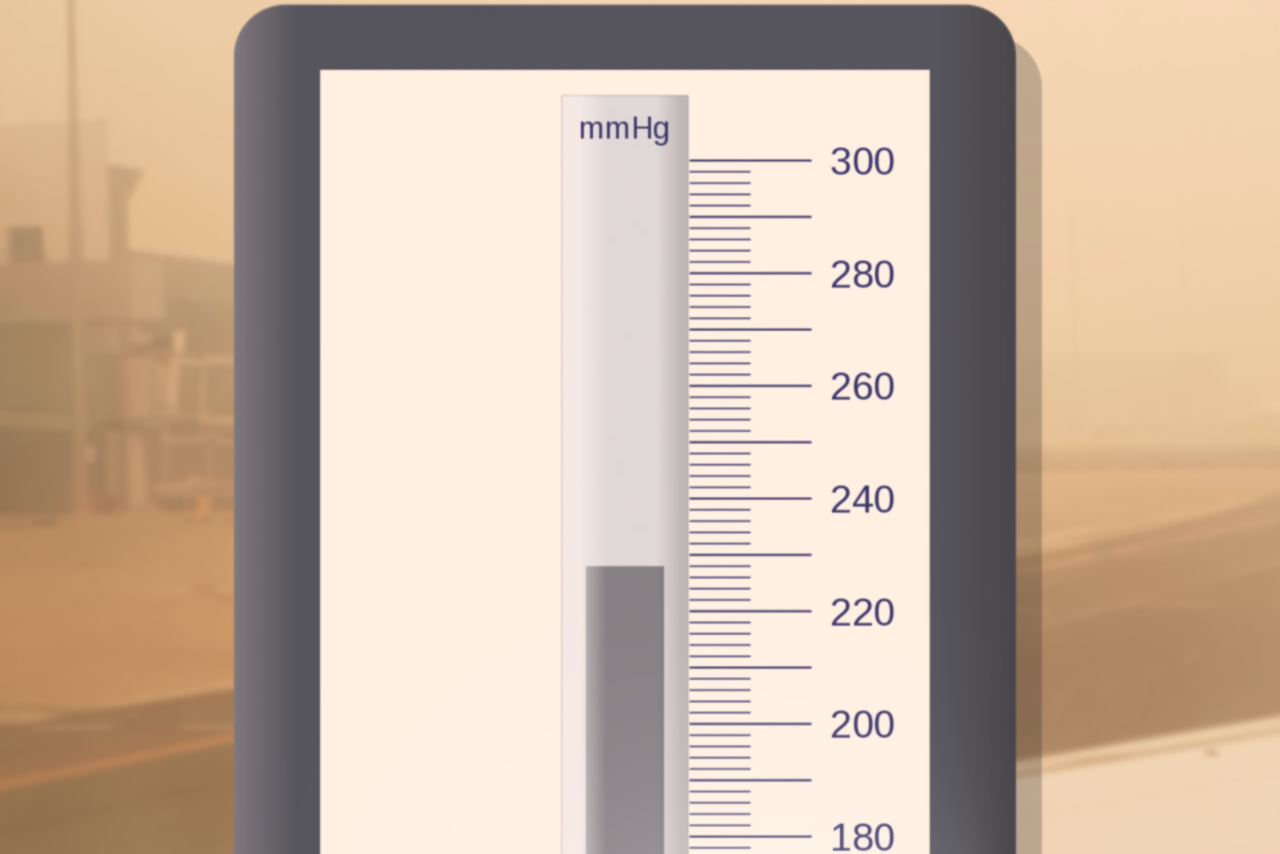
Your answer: 228 (mmHg)
